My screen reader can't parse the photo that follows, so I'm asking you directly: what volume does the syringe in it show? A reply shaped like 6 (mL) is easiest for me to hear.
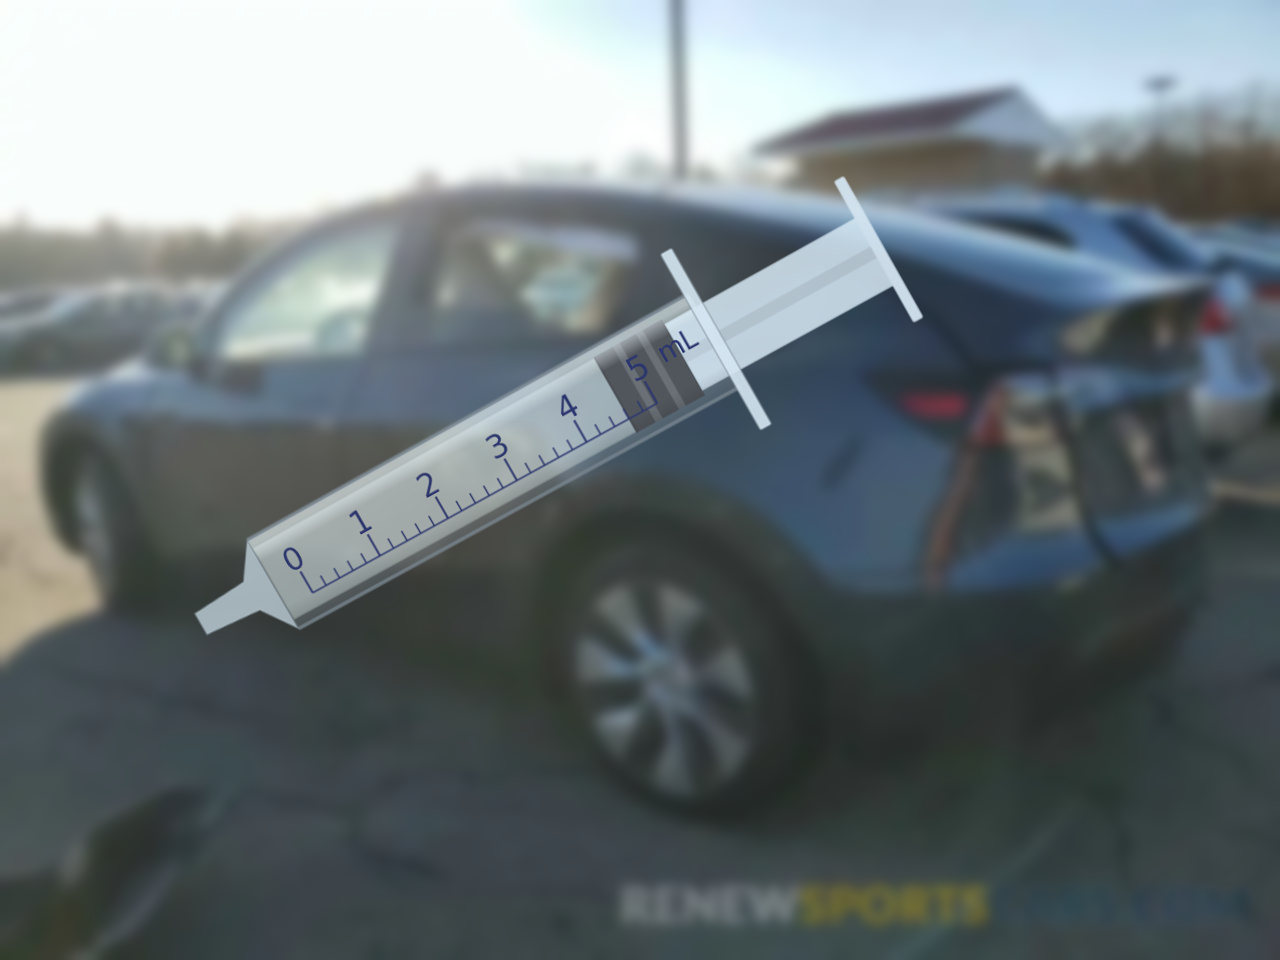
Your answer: 4.6 (mL)
